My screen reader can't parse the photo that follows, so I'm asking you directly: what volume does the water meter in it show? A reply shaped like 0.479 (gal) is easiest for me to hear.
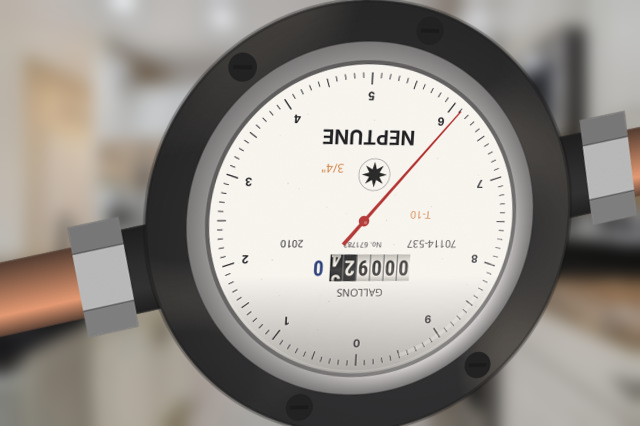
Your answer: 9236.1 (gal)
